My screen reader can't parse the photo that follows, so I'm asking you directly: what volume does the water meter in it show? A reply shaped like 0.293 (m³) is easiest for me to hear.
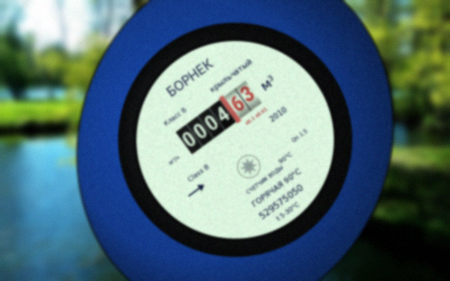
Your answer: 4.63 (m³)
